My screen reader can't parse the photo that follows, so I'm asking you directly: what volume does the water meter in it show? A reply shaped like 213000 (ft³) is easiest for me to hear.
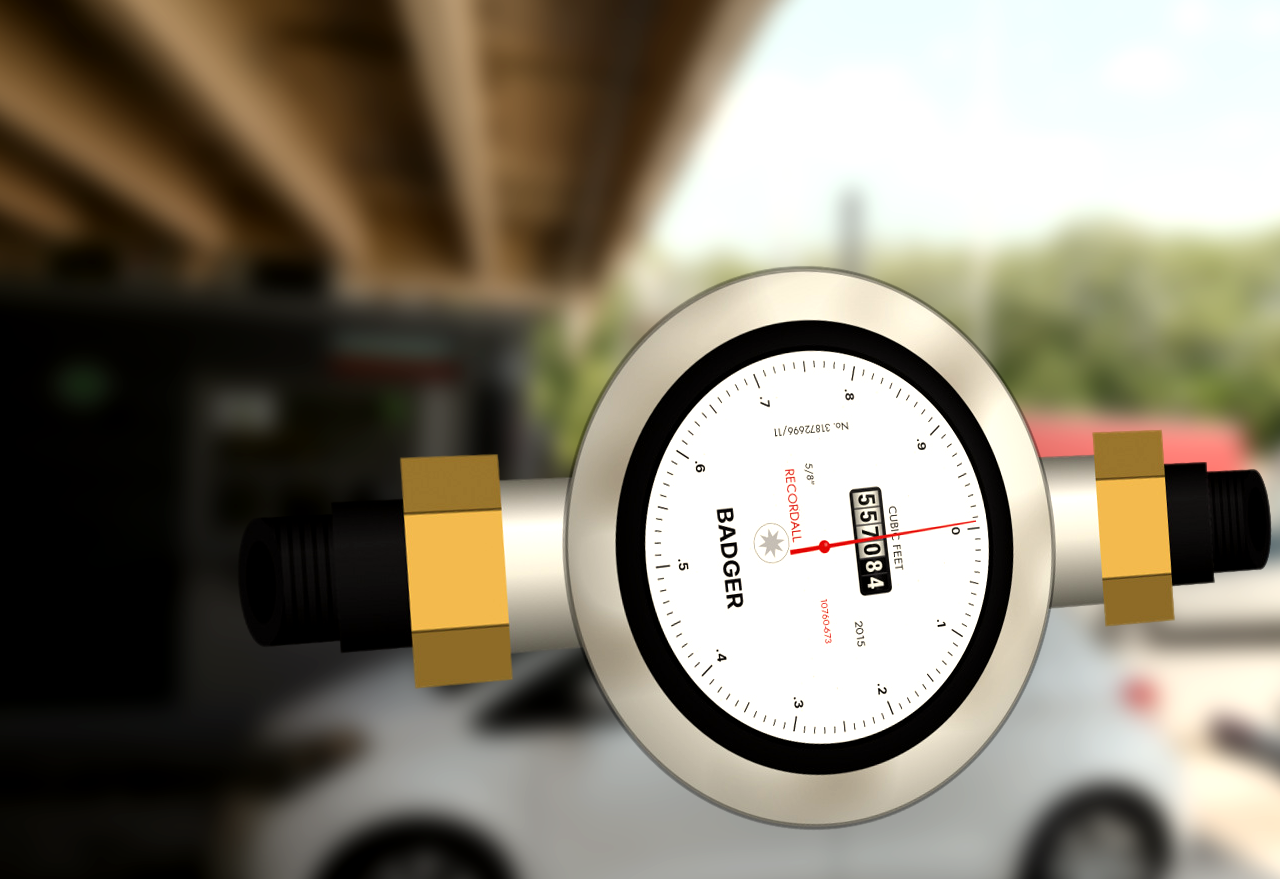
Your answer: 557083.99 (ft³)
